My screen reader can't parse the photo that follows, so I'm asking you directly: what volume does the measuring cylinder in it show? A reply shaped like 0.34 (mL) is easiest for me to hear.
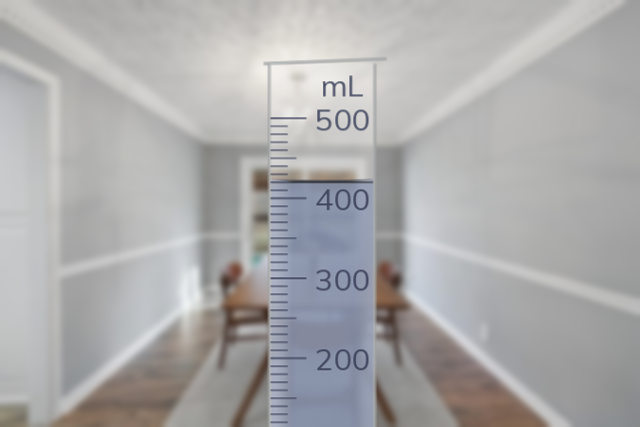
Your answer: 420 (mL)
